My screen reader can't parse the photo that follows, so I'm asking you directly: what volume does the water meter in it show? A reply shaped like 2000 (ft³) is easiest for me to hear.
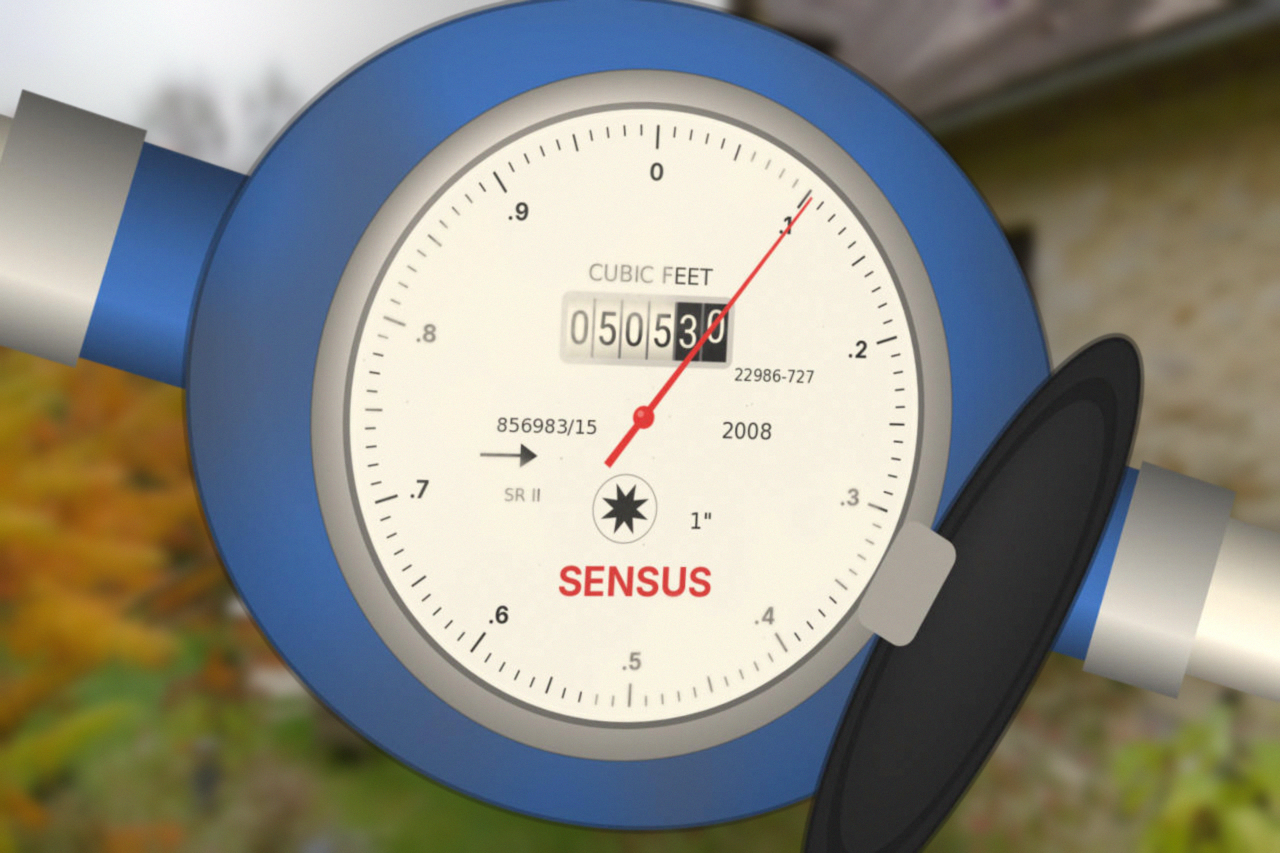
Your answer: 50530.10 (ft³)
